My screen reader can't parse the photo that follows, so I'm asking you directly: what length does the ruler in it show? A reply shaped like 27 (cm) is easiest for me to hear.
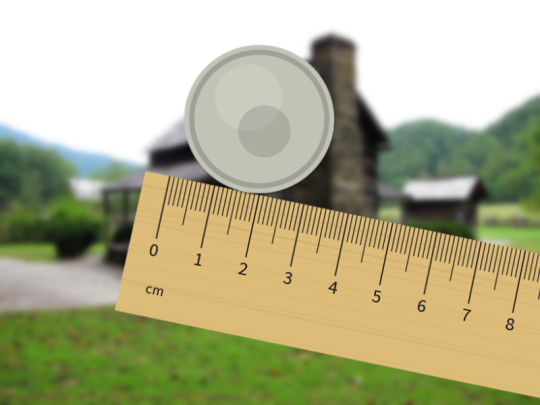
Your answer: 3.3 (cm)
